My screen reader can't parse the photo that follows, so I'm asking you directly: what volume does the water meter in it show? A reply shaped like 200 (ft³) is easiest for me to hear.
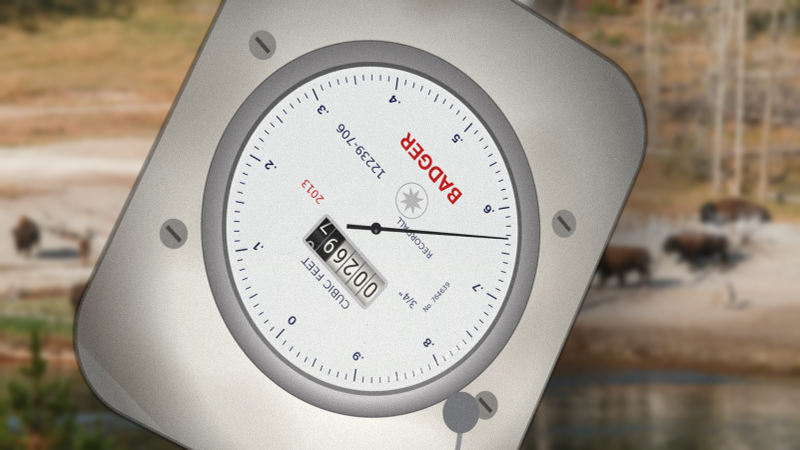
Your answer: 2696.63 (ft³)
